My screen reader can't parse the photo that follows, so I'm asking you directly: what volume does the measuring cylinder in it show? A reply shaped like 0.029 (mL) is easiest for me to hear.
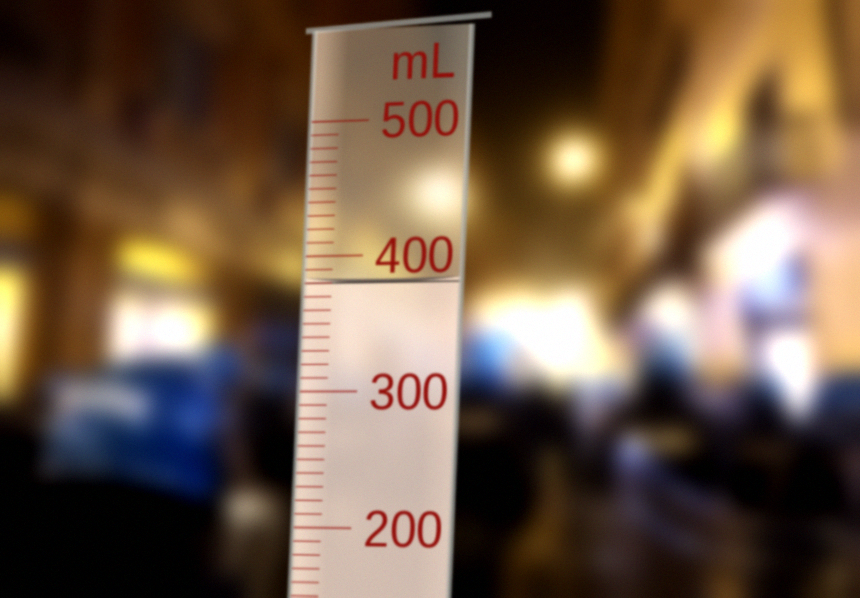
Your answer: 380 (mL)
